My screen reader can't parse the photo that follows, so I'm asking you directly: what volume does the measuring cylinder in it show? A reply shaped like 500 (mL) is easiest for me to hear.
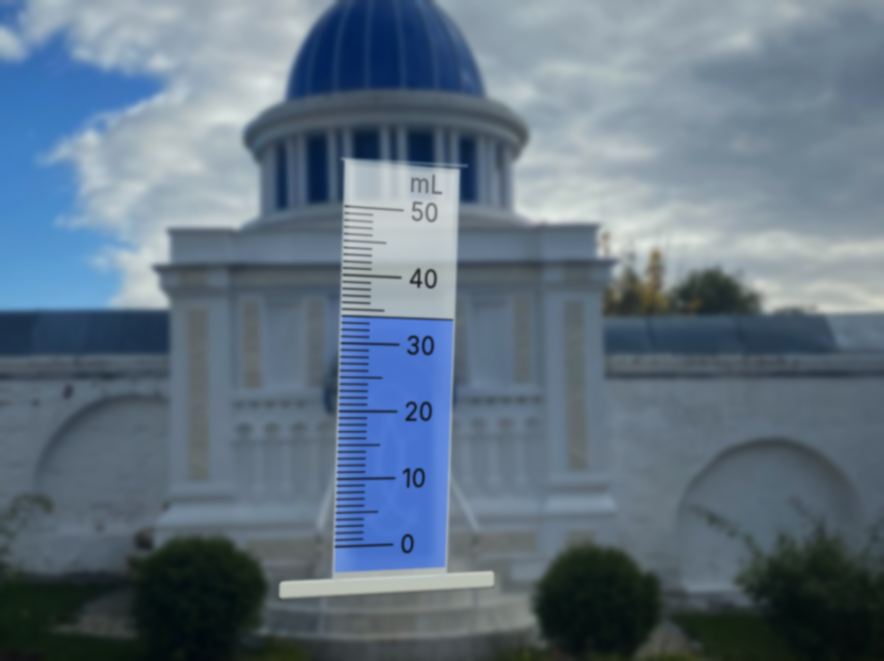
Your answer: 34 (mL)
